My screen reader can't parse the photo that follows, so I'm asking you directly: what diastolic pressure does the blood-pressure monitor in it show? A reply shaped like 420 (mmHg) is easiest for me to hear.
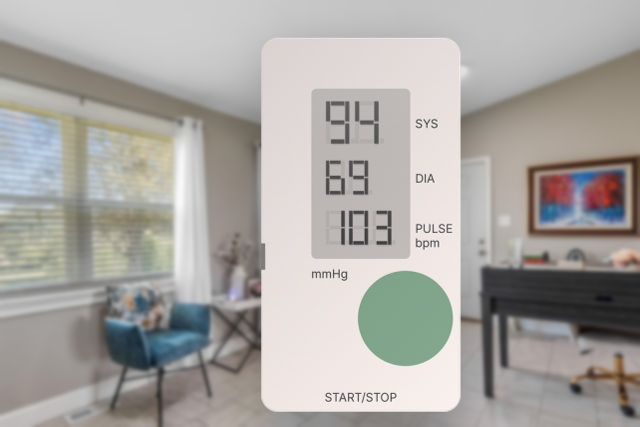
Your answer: 69 (mmHg)
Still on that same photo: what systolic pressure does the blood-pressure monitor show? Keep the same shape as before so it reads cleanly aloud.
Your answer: 94 (mmHg)
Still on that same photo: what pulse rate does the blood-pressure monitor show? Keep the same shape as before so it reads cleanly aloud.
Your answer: 103 (bpm)
